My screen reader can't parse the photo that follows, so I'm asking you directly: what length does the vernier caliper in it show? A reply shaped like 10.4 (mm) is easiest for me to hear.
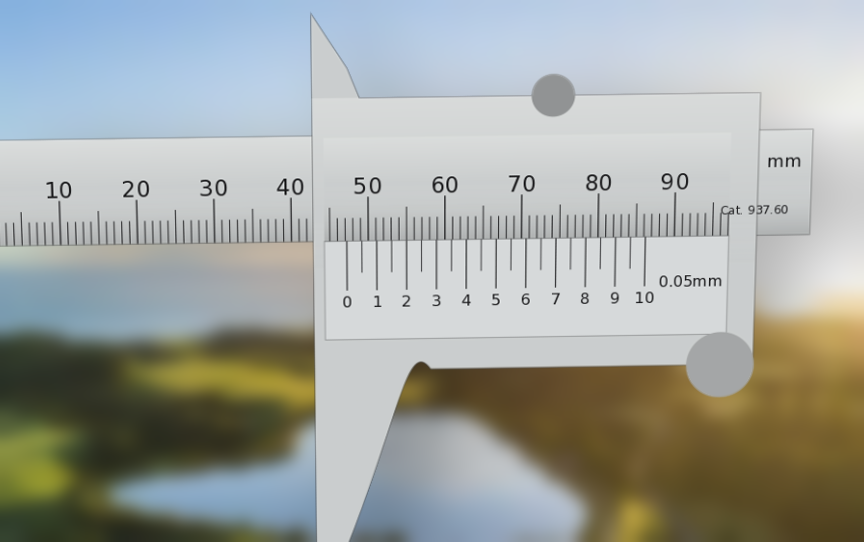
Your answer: 47.2 (mm)
